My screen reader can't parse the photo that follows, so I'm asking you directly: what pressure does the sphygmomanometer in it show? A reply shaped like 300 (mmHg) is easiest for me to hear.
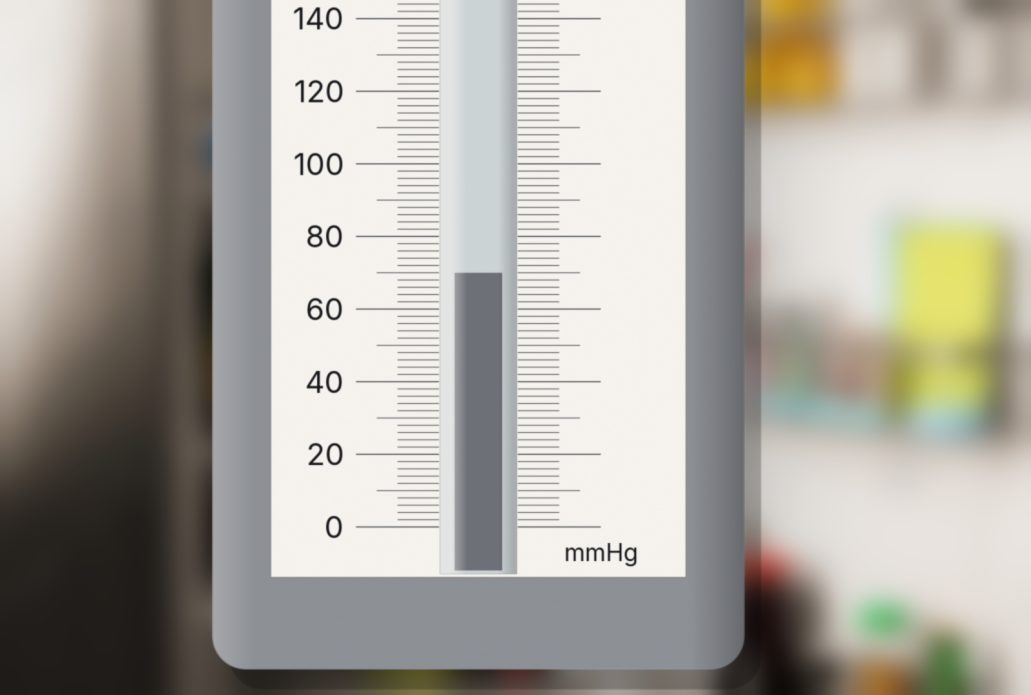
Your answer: 70 (mmHg)
